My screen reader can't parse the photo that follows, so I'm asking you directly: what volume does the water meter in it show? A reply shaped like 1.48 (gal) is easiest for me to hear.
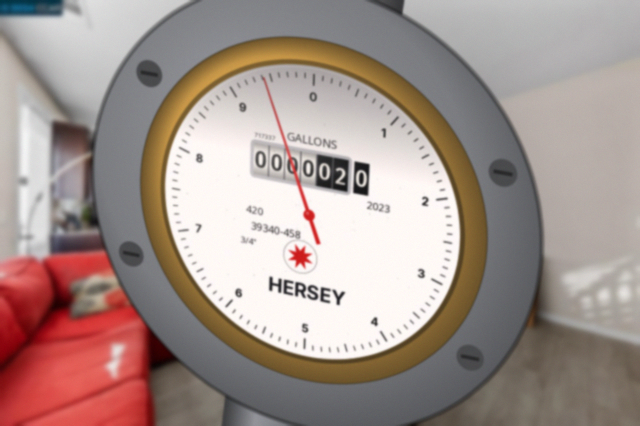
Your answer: 19.4 (gal)
